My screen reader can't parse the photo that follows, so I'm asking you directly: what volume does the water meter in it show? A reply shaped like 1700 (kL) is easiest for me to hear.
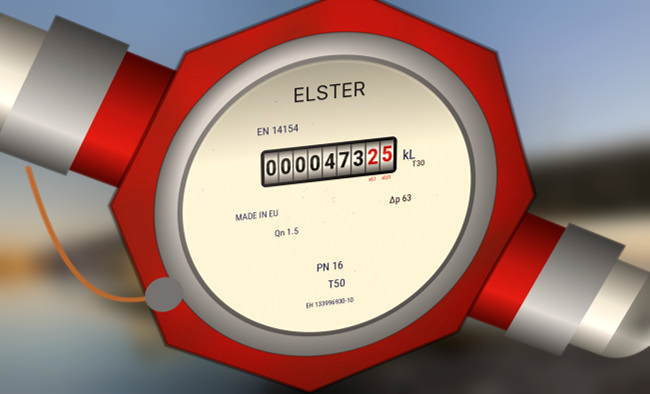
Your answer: 473.25 (kL)
